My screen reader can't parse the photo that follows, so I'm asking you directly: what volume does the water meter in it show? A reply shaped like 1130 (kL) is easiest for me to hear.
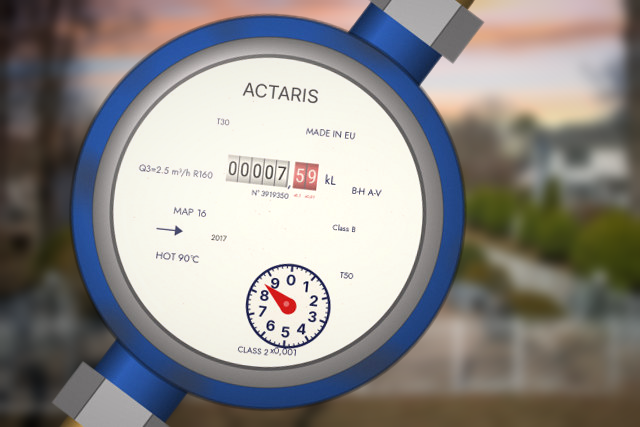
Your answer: 7.598 (kL)
